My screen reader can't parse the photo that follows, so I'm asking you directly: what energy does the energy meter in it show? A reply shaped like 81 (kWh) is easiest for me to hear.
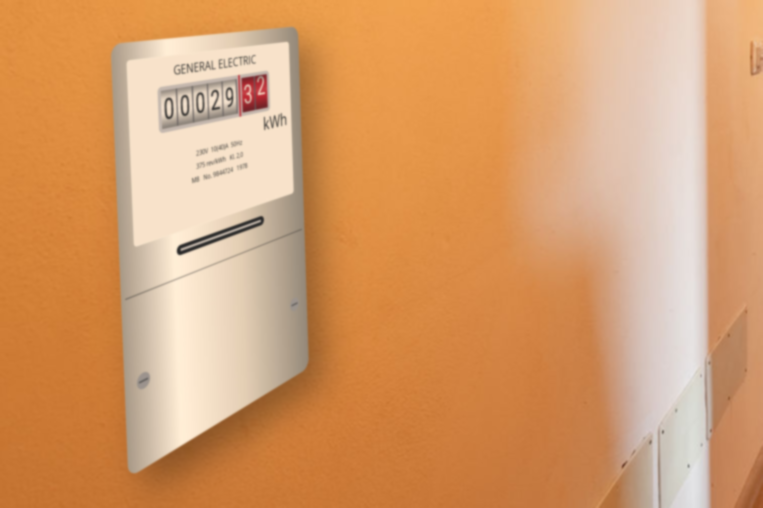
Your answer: 29.32 (kWh)
